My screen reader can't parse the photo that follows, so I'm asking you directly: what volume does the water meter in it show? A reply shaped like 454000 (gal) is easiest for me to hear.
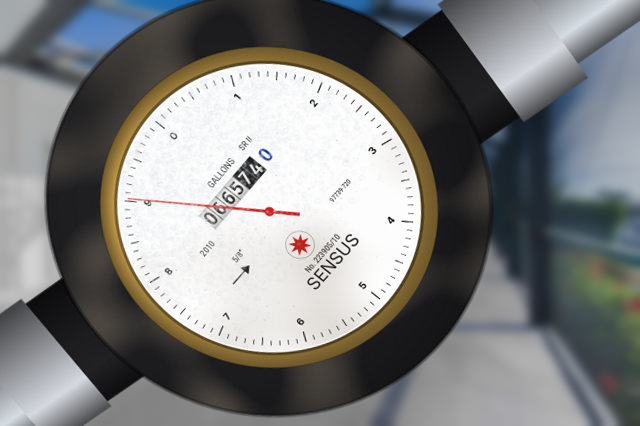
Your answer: 665739.0 (gal)
